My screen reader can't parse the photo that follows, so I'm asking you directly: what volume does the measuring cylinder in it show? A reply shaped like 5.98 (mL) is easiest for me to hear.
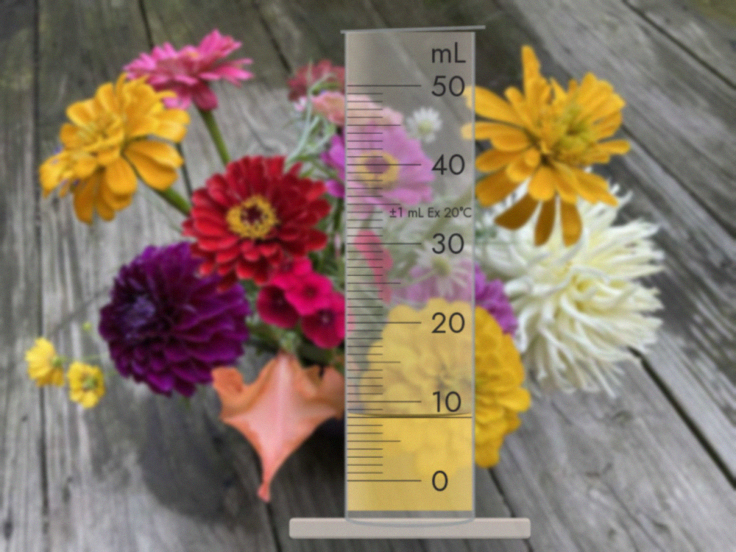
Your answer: 8 (mL)
